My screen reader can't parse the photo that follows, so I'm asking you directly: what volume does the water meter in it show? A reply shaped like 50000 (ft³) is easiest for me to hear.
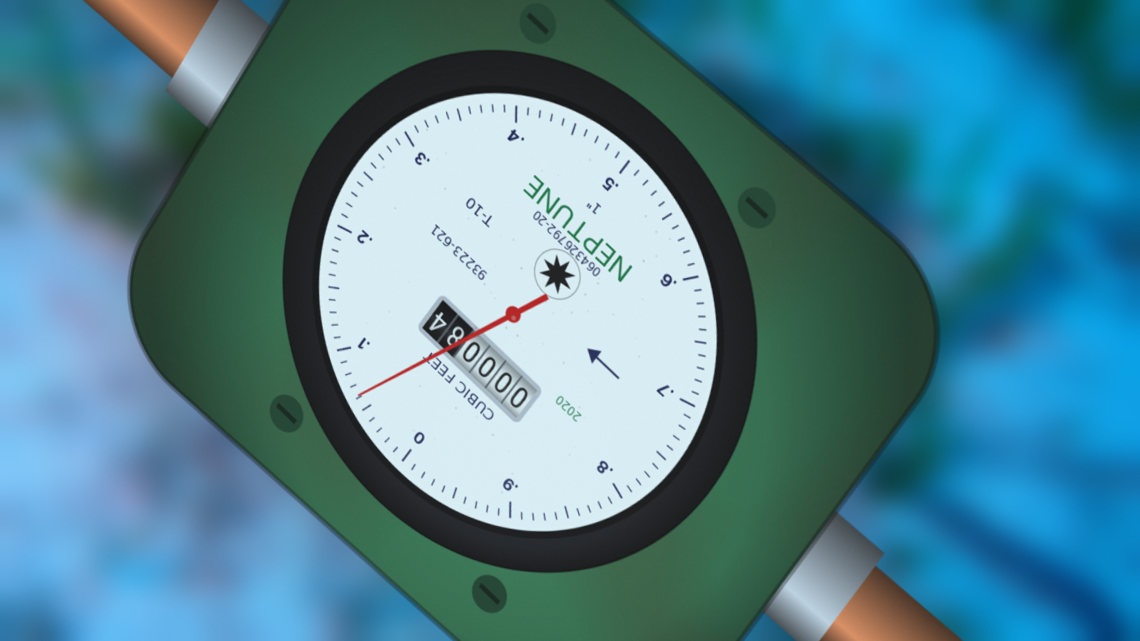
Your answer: 84.06 (ft³)
